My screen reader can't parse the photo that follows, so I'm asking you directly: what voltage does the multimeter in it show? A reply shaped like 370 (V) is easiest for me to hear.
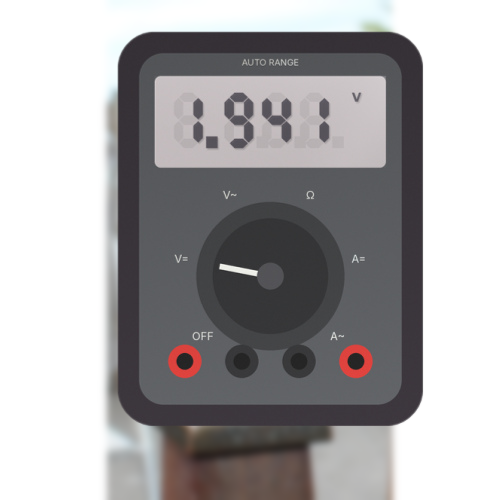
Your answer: 1.941 (V)
